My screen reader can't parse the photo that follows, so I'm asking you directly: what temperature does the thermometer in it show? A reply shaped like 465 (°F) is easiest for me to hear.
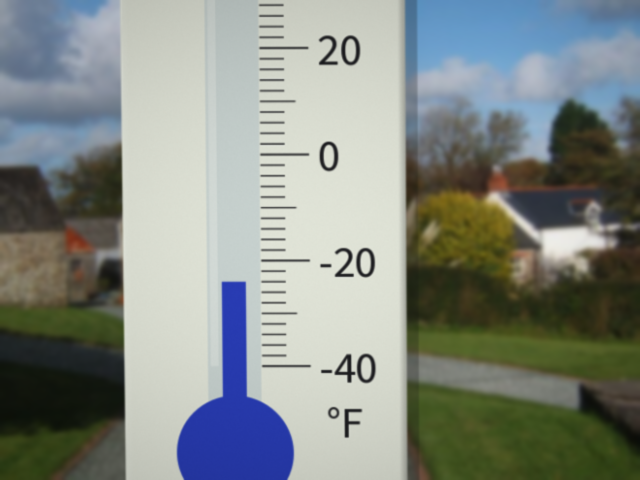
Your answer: -24 (°F)
